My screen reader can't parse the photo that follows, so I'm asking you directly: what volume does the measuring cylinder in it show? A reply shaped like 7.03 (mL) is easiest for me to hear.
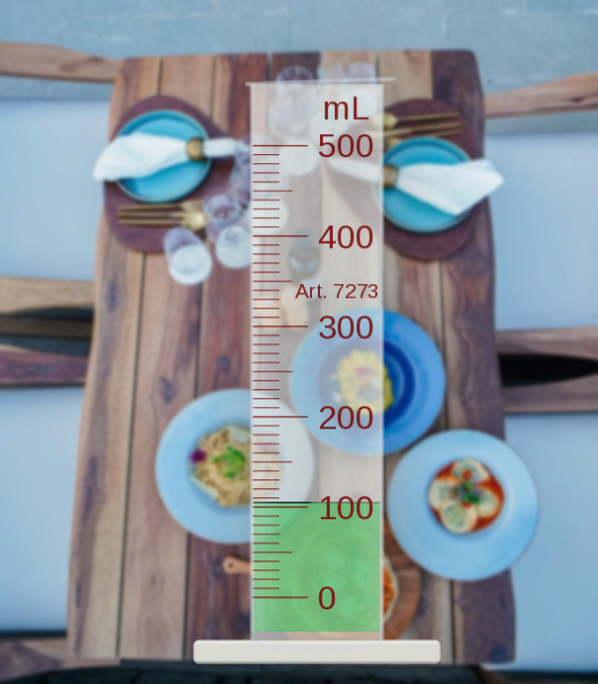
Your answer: 105 (mL)
